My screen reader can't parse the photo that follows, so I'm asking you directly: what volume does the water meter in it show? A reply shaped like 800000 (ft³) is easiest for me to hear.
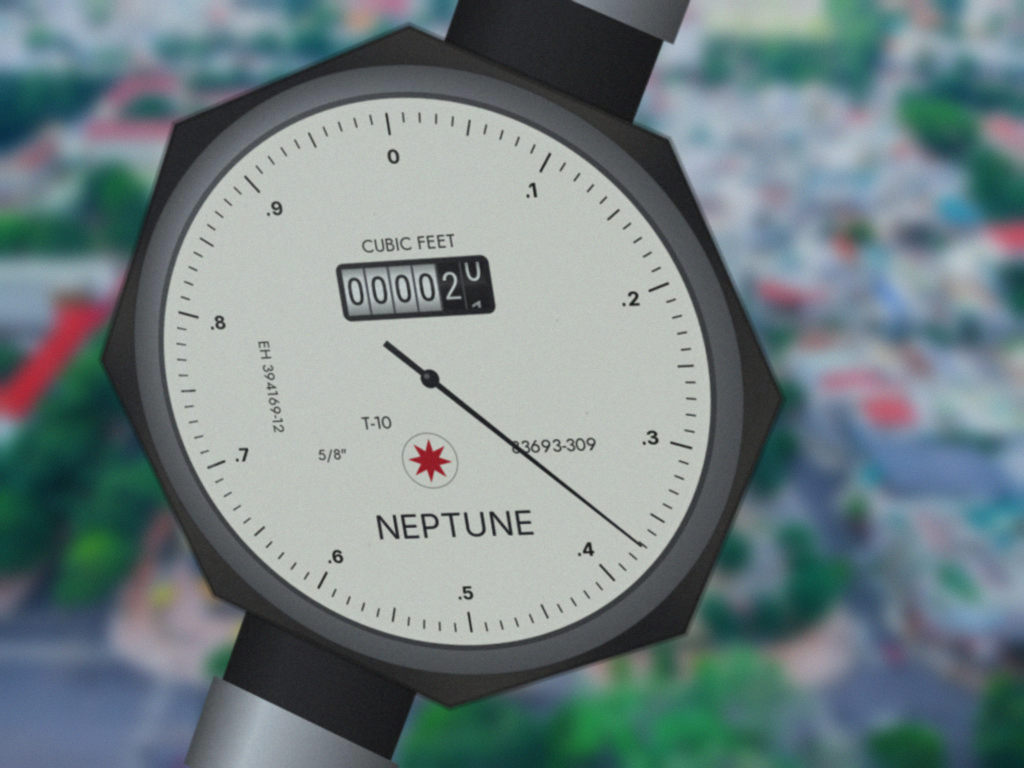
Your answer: 20.37 (ft³)
